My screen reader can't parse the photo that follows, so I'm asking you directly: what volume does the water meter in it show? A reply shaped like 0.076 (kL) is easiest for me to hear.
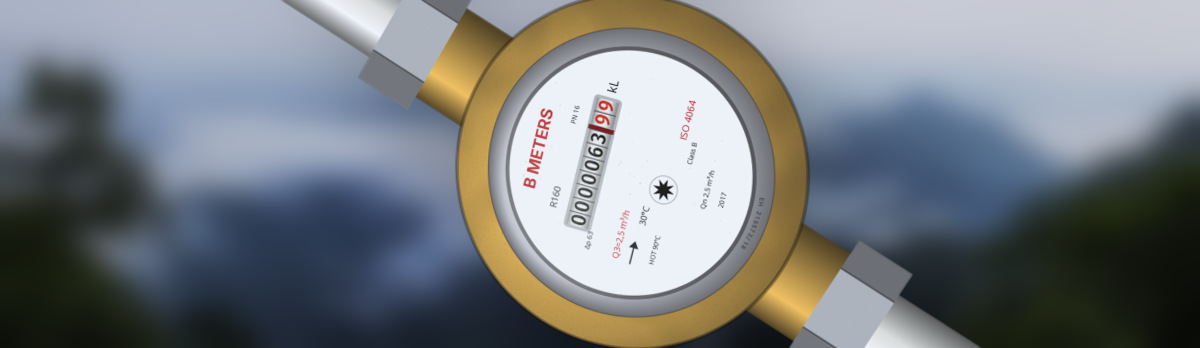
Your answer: 63.99 (kL)
